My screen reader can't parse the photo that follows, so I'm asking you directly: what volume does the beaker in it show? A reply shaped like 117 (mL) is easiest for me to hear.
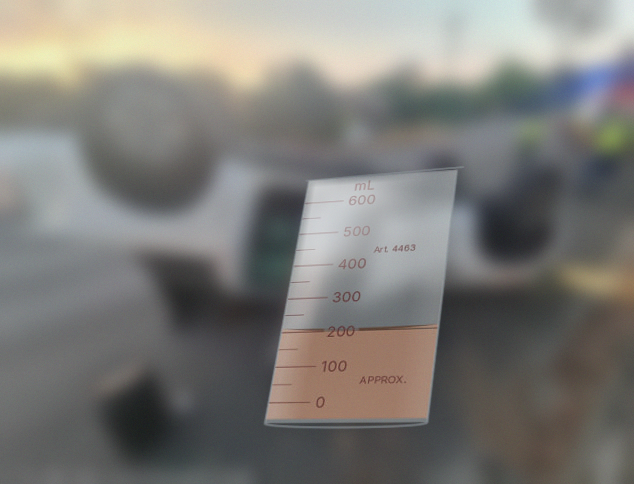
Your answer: 200 (mL)
